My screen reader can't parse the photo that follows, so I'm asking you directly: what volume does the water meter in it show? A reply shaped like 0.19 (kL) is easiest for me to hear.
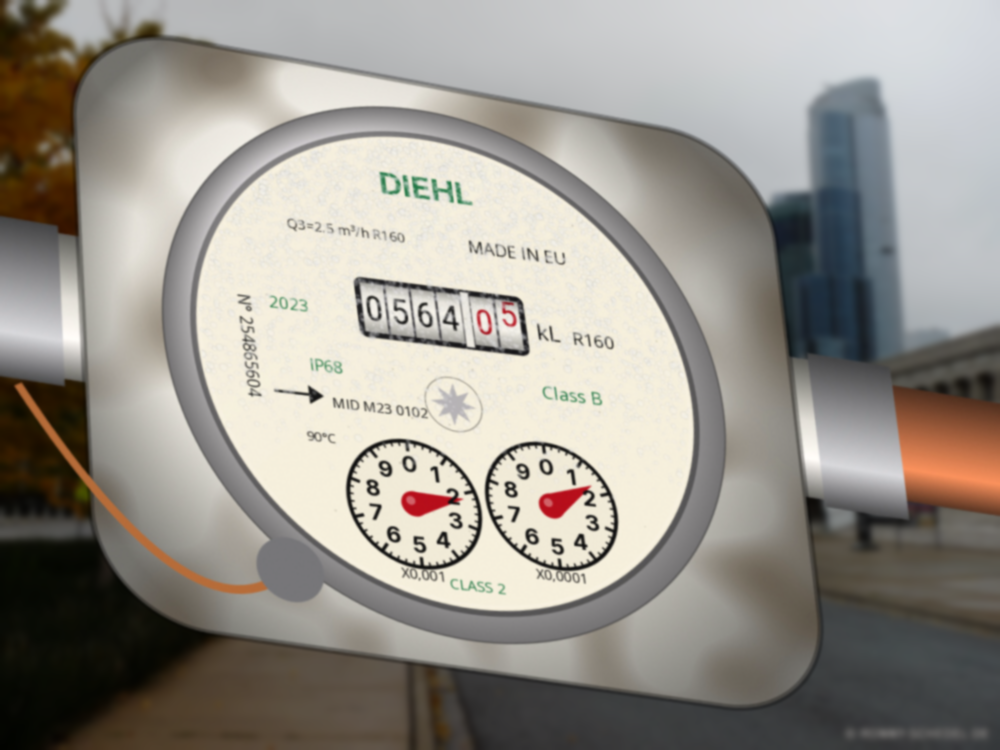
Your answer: 564.0521 (kL)
